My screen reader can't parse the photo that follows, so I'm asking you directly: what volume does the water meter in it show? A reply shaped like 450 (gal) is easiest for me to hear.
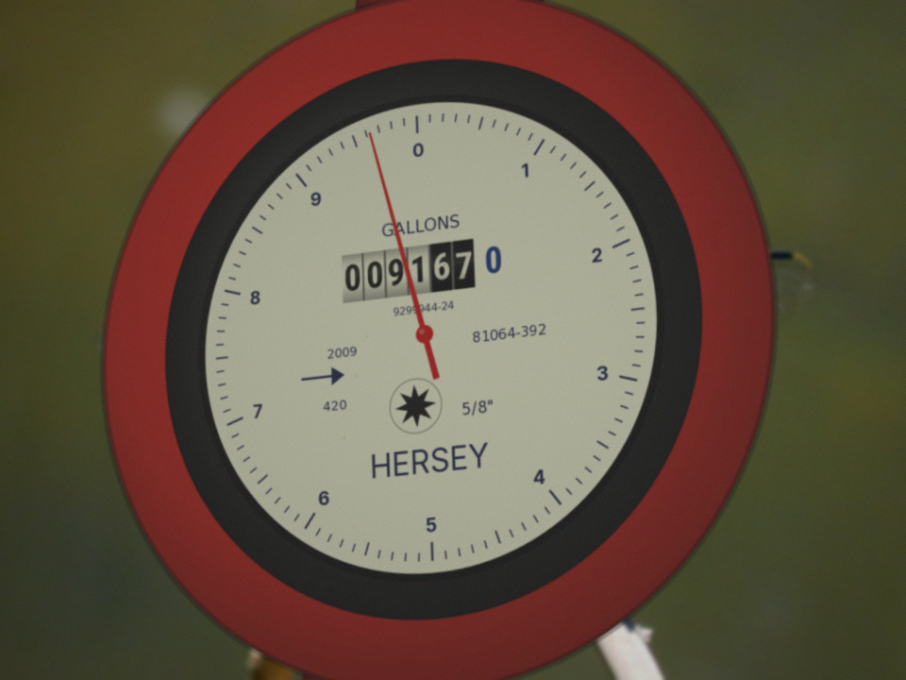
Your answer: 91669.6 (gal)
